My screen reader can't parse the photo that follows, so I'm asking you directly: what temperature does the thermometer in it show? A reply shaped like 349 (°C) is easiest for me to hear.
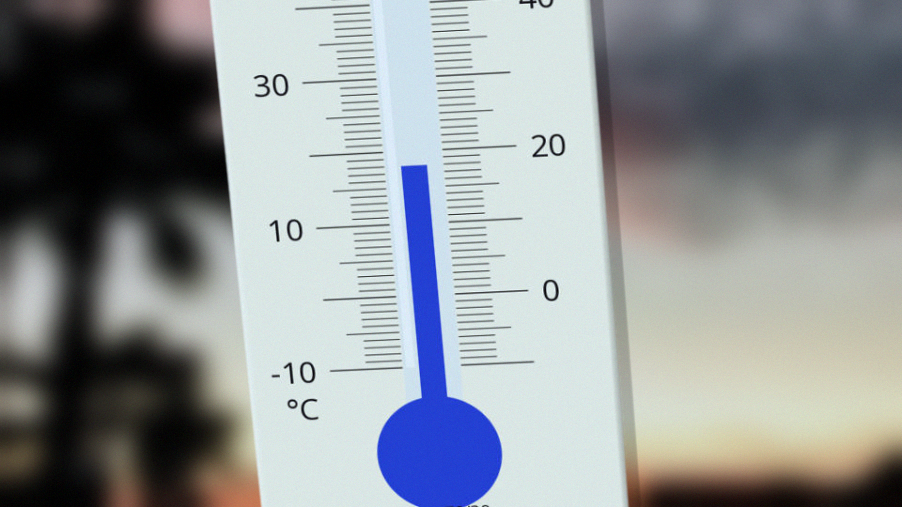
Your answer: 18 (°C)
